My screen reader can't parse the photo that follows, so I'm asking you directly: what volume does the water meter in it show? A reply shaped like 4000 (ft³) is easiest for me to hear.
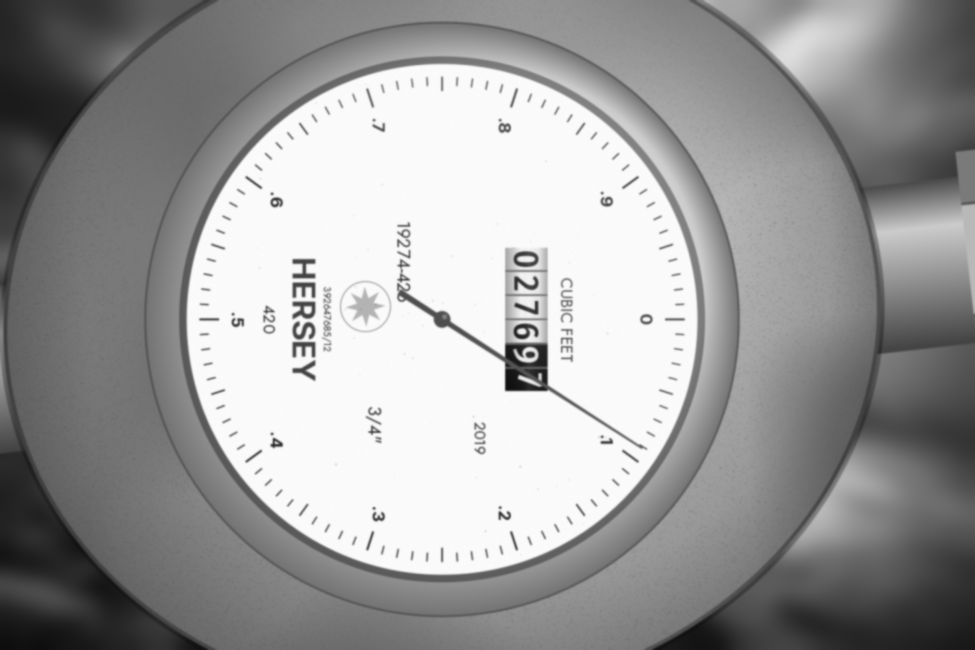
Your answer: 27697.09 (ft³)
